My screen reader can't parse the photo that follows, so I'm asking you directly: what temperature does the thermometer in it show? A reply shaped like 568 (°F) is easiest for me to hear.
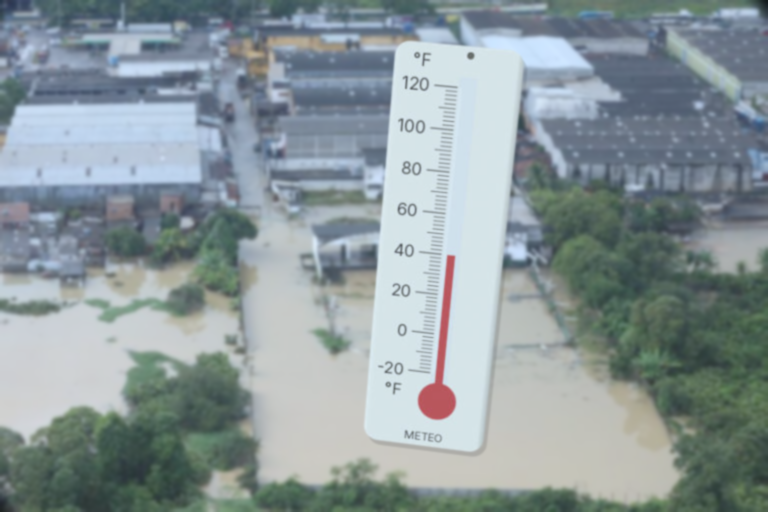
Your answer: 40 (°F)
